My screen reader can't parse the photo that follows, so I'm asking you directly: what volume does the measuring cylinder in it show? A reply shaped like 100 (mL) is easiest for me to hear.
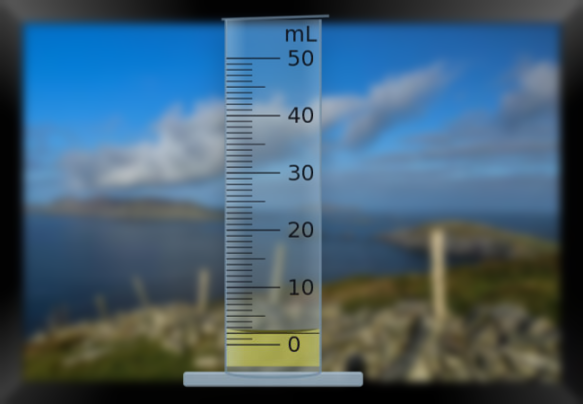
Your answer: 2 (mL)
